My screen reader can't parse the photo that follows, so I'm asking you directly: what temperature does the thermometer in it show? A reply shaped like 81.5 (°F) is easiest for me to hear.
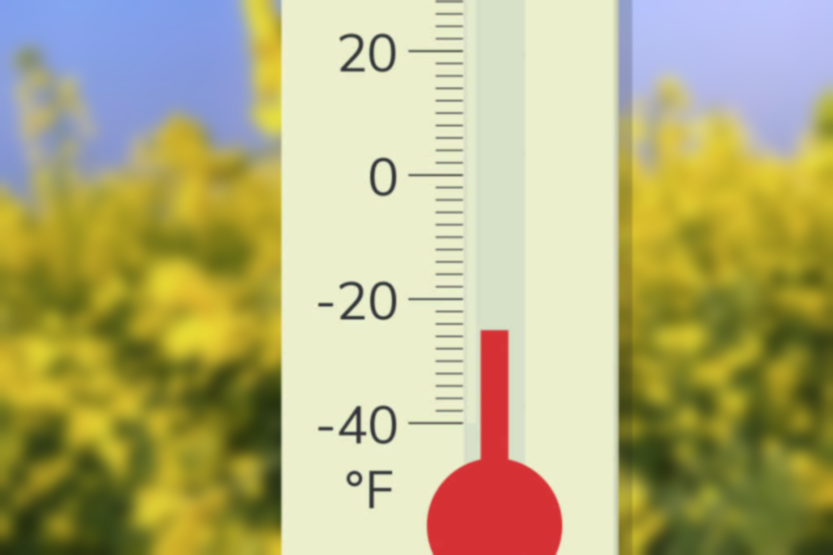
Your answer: -25 (°F)
